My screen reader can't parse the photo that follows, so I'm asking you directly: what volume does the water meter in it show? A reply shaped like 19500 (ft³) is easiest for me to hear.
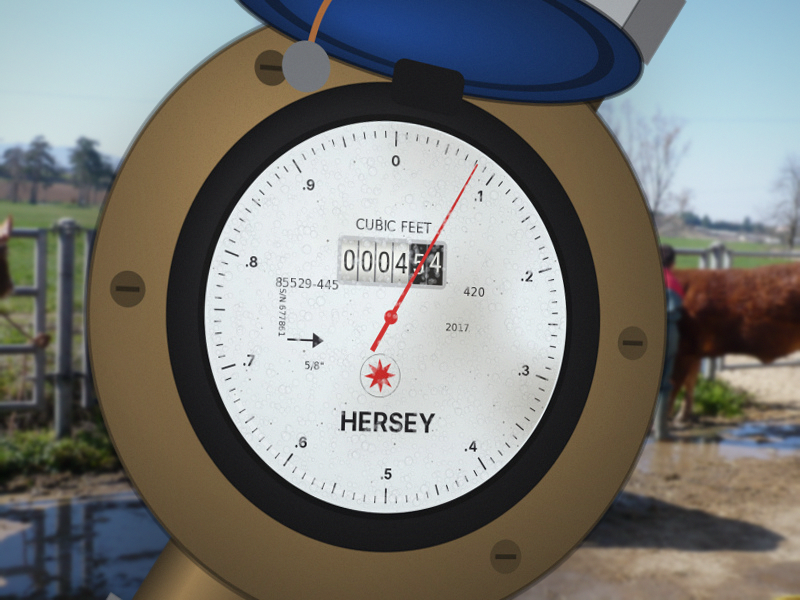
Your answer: 454.08 (ft³)
